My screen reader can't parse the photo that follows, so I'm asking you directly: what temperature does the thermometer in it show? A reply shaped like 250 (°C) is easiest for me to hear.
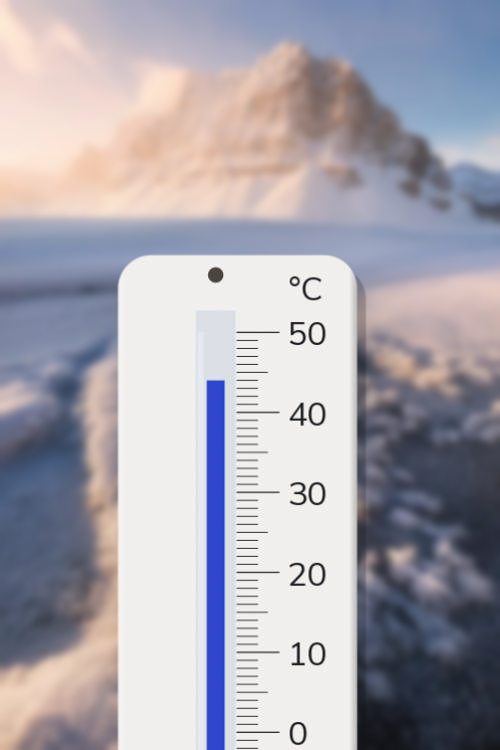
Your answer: 44 (°C)
